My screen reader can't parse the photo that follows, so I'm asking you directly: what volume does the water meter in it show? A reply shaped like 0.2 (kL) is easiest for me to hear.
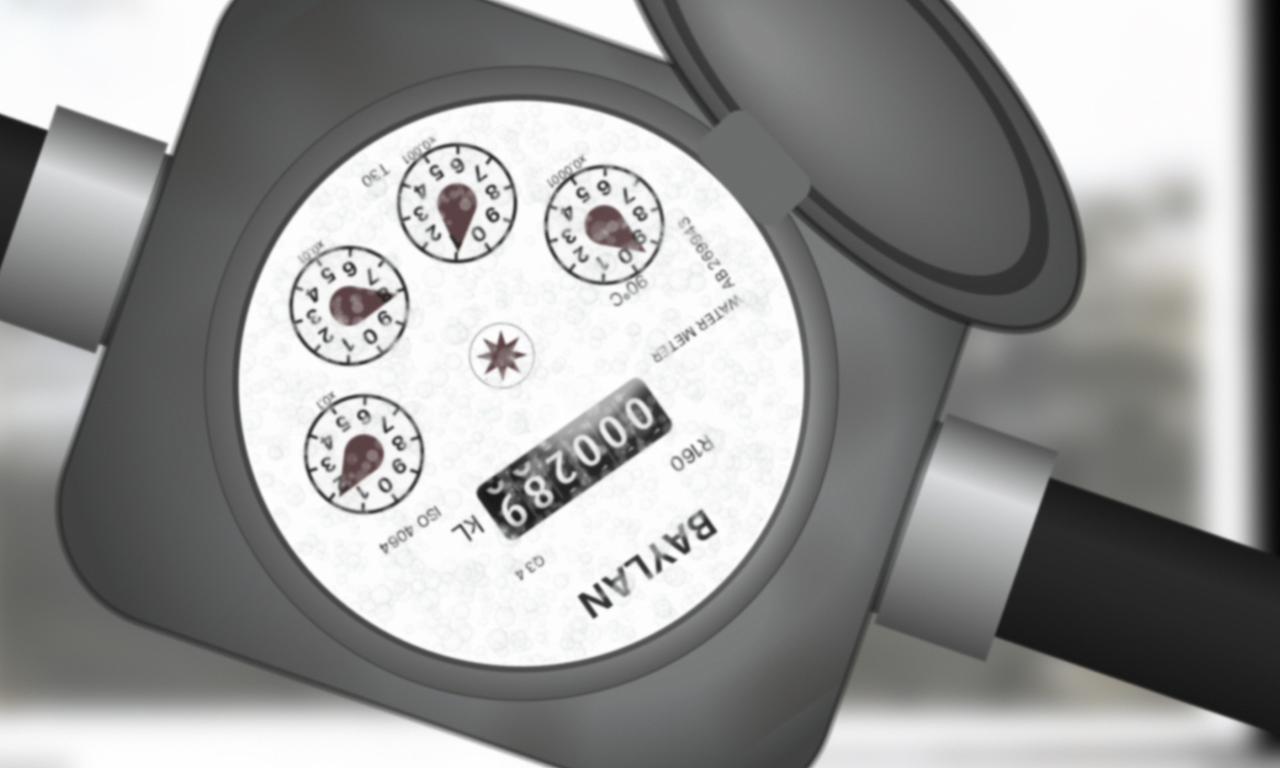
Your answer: 289.1809 (kL)
